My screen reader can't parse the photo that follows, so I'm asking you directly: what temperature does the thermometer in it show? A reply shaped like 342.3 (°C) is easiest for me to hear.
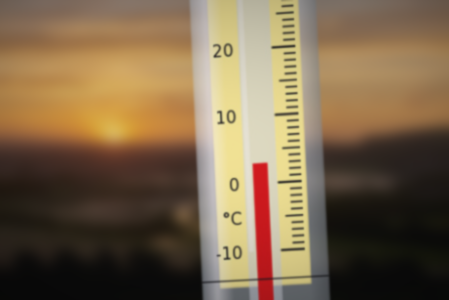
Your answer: 3 (°C)
